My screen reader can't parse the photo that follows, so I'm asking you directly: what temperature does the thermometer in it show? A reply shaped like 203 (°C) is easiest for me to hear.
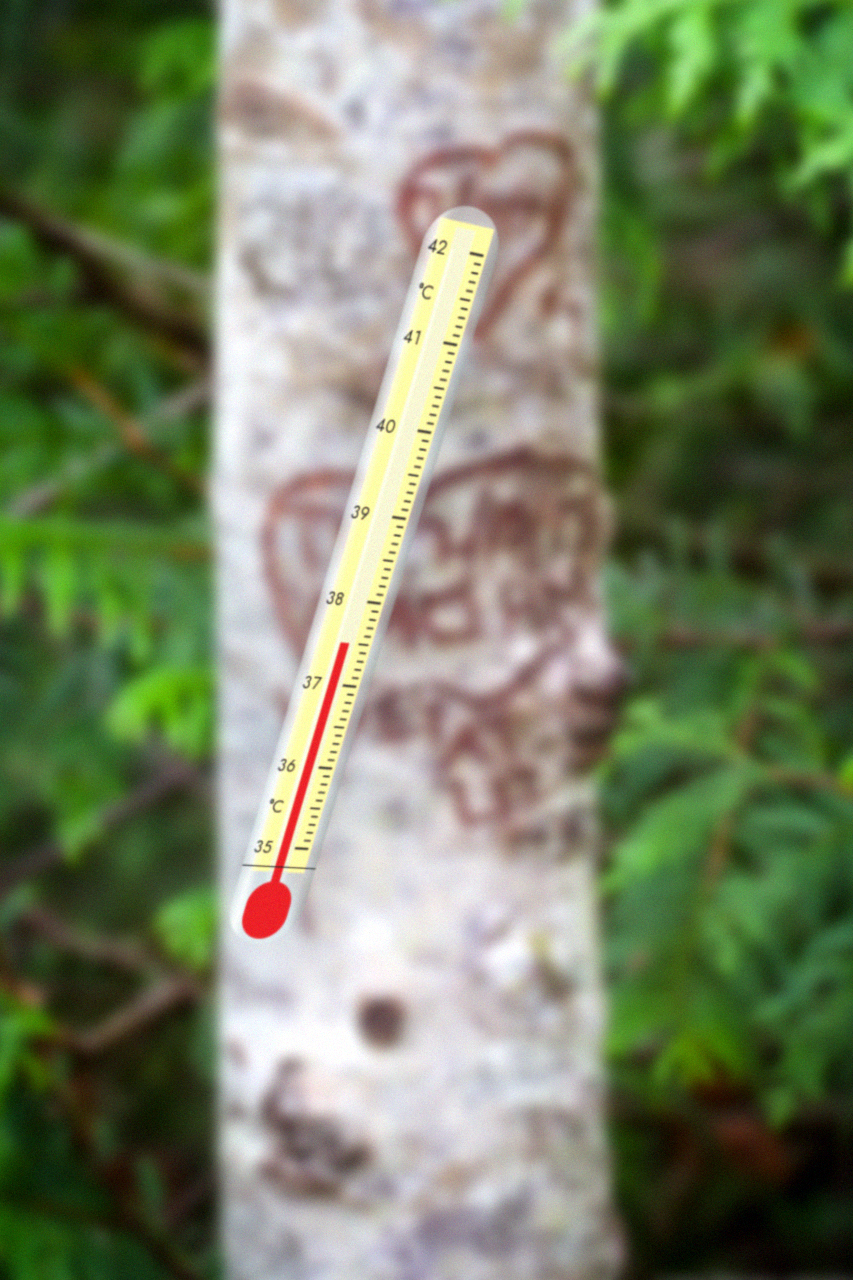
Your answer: 37.5 (°C)
